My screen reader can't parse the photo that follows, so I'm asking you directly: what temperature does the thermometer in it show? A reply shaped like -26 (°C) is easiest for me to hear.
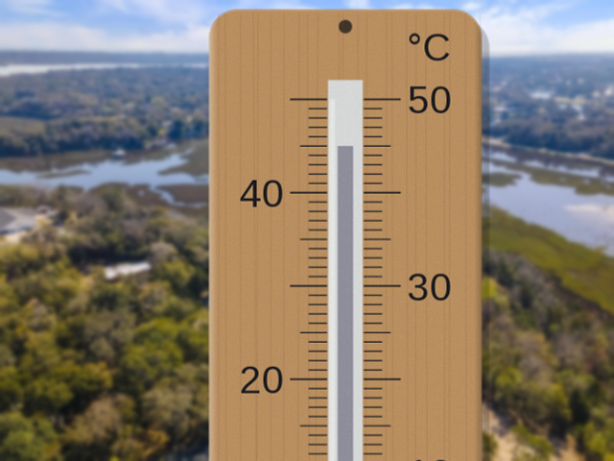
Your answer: 45 (°C)
